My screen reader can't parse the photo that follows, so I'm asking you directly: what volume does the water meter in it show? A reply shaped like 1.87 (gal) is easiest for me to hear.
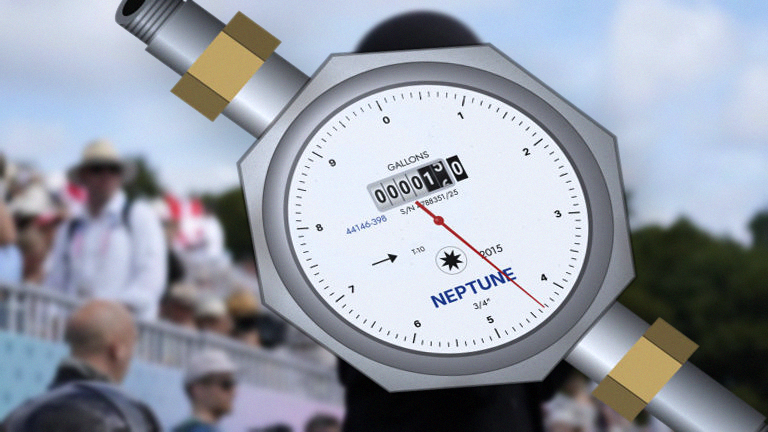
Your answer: 154.3 (gal)
